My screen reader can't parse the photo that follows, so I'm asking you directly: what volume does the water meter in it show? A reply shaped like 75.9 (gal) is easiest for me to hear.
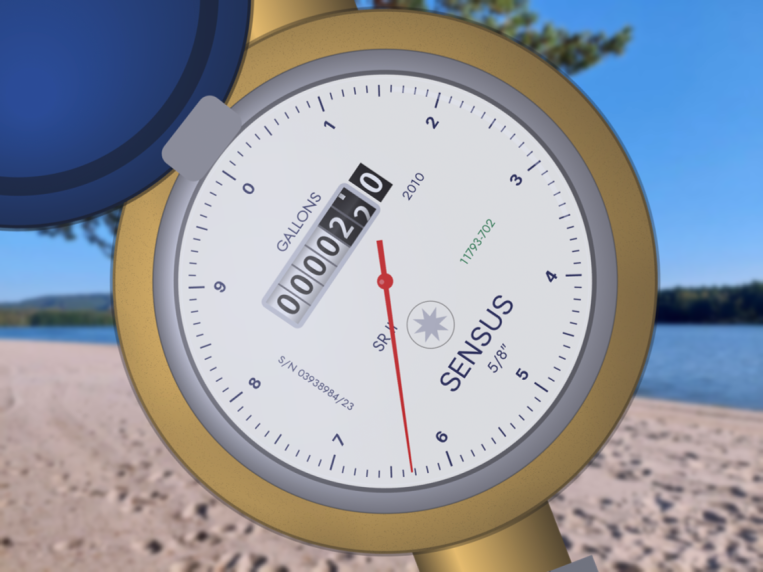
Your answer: 216.3 (gal)
